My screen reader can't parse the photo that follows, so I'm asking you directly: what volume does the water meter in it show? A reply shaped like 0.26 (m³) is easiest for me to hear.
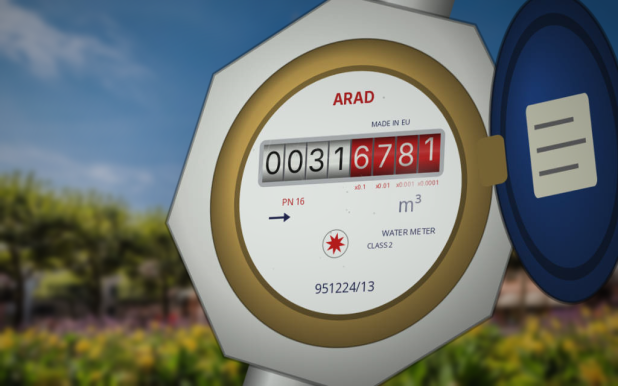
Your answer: 31.6781 (m³)
